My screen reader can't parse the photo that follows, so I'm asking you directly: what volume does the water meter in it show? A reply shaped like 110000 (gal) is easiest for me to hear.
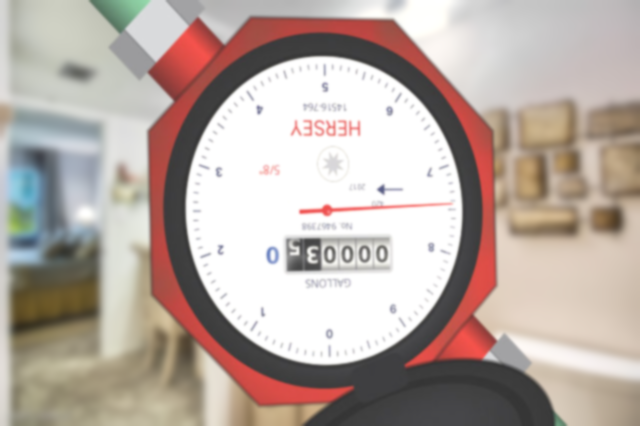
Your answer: 347.4 (gal)
